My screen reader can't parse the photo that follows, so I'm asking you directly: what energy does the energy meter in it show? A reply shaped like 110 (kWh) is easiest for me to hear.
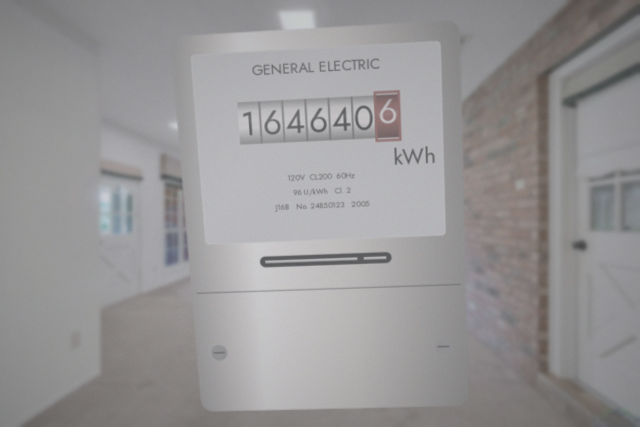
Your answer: 164640.6 (kWh)
